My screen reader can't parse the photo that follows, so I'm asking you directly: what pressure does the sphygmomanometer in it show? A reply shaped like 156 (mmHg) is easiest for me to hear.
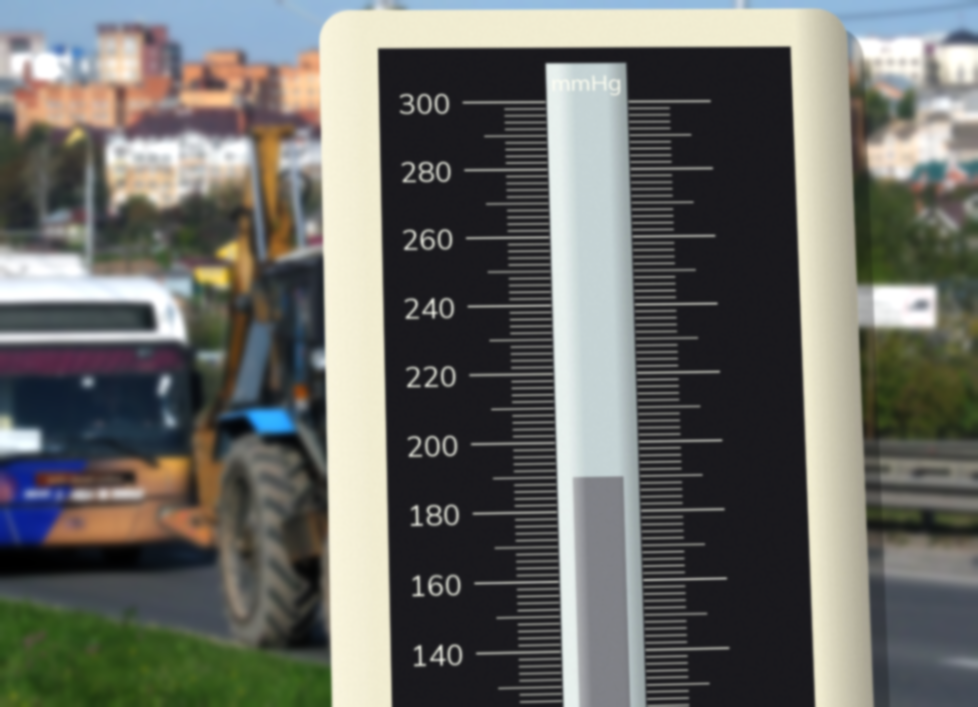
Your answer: 190 (mmHg)
